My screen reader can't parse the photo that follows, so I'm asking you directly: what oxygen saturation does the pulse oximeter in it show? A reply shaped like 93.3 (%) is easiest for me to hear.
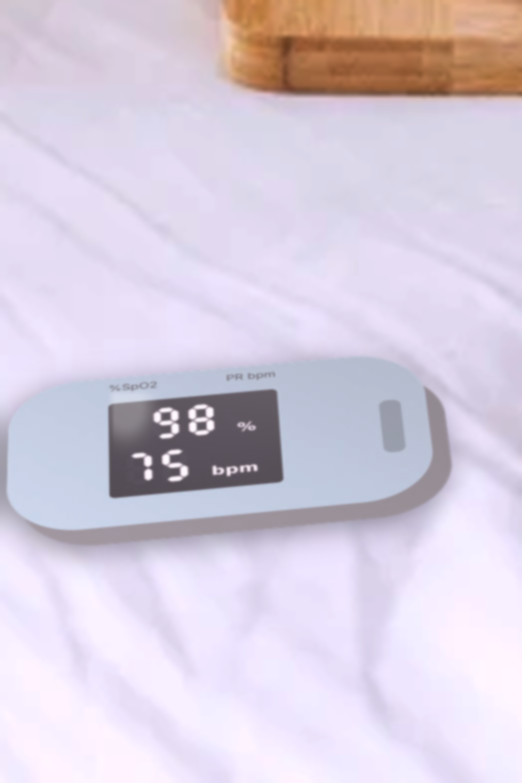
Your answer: 98 (%)
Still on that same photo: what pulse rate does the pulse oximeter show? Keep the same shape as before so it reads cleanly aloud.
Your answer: 75 (bpm)
